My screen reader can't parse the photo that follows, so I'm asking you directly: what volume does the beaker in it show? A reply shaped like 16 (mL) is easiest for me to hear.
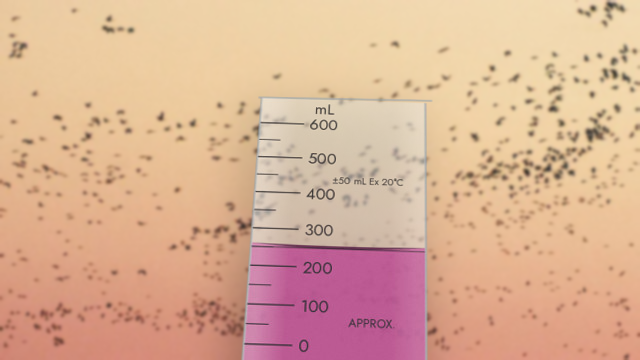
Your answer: 250 (mL)
